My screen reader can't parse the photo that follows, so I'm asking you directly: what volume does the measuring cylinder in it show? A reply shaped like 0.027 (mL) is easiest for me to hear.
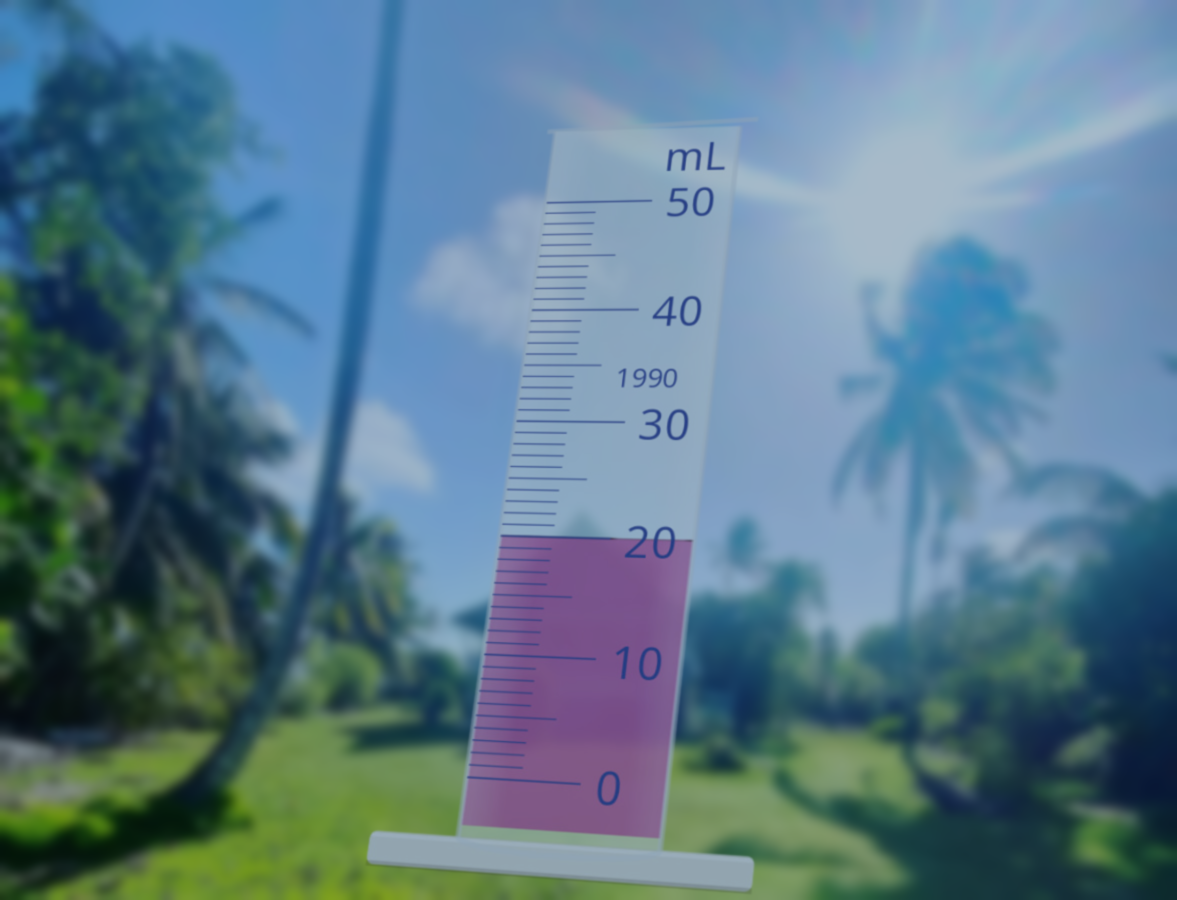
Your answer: 20 (mL)
